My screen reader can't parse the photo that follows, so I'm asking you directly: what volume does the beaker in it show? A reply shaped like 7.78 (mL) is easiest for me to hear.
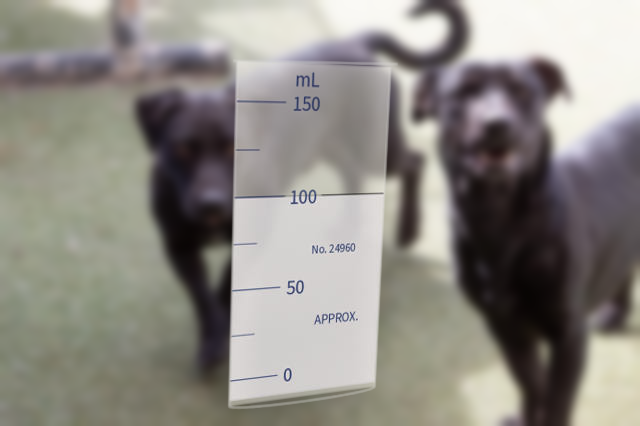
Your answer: 100 (mL)
